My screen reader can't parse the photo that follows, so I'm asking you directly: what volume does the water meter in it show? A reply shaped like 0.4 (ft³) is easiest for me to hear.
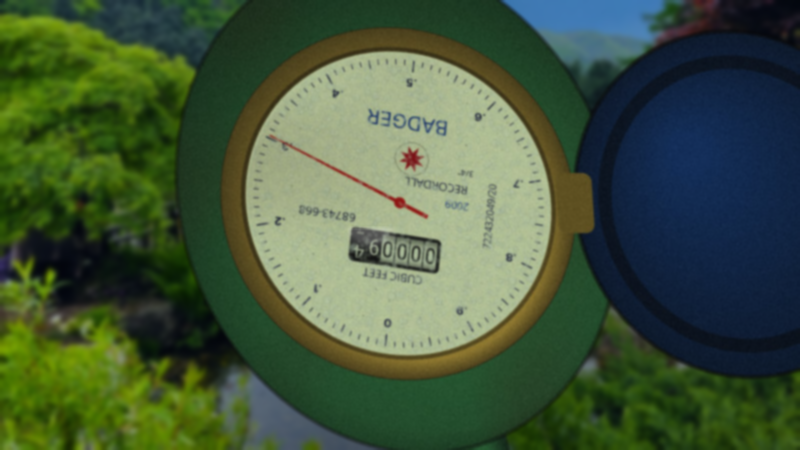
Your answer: 94.30 (ft³)
